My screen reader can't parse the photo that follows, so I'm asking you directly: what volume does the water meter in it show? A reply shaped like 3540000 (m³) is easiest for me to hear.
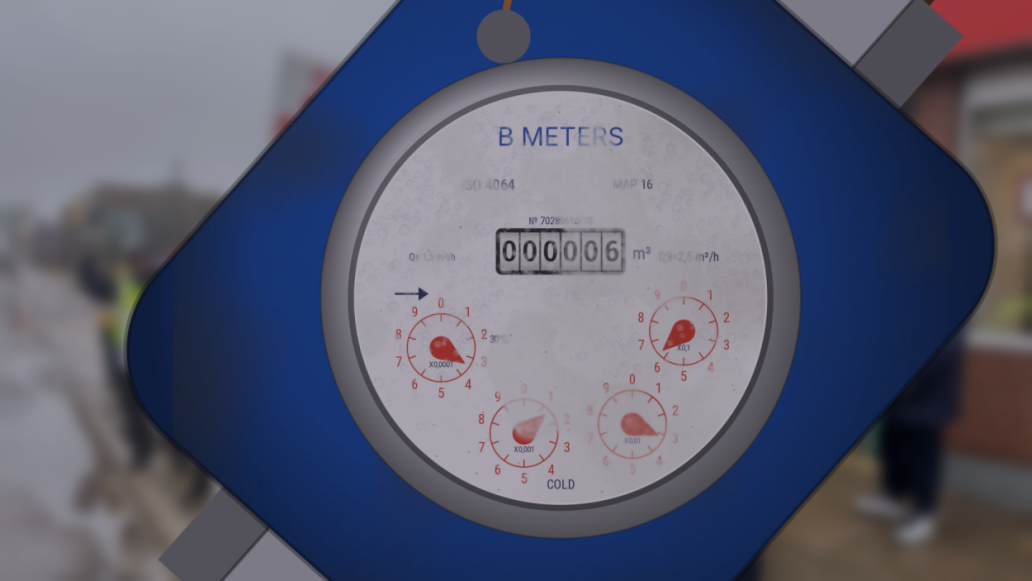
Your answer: 6.6313 (m³)
